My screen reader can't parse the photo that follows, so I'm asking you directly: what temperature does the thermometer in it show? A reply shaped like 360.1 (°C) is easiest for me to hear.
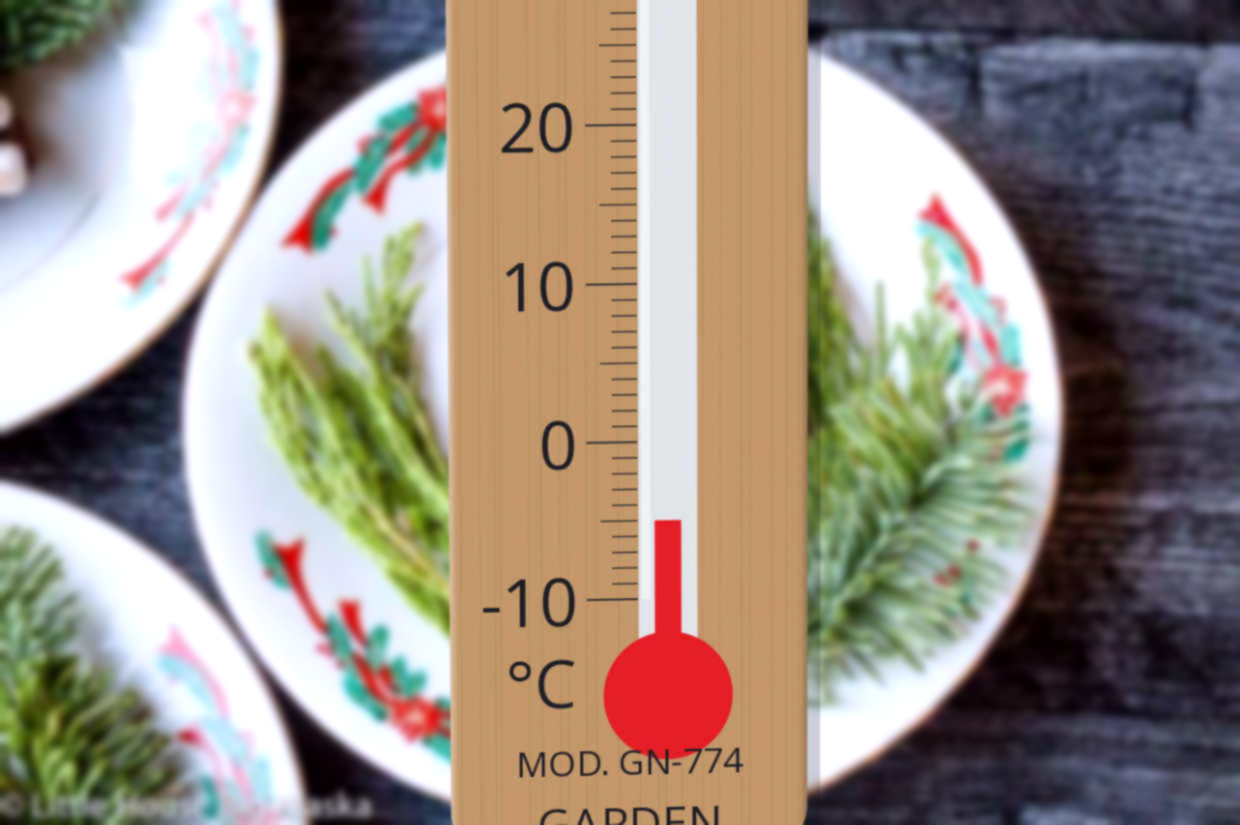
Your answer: -5 (°C)
